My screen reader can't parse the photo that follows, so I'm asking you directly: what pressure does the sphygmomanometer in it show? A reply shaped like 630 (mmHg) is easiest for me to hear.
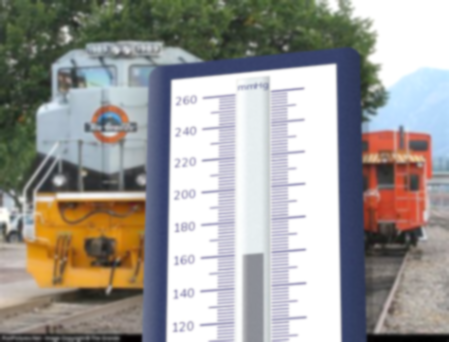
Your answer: 160 (mmHg)
